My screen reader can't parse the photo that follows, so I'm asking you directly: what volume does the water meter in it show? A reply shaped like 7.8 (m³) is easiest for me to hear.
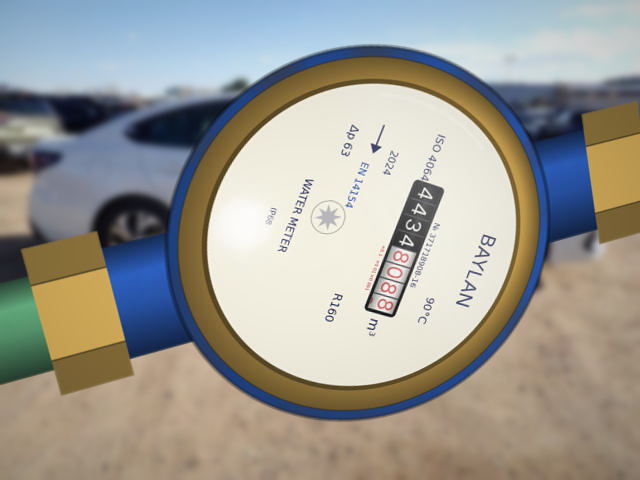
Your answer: 4434.8088 (m³)
